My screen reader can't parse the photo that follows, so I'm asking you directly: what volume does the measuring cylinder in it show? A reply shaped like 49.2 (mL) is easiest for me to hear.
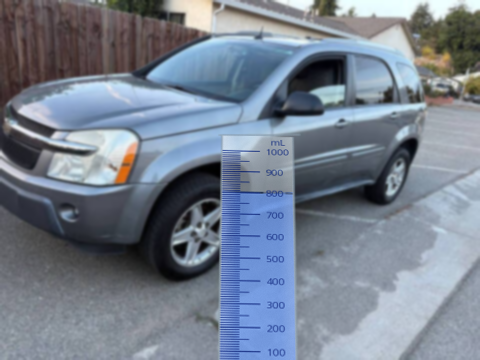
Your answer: 800 (mL)
